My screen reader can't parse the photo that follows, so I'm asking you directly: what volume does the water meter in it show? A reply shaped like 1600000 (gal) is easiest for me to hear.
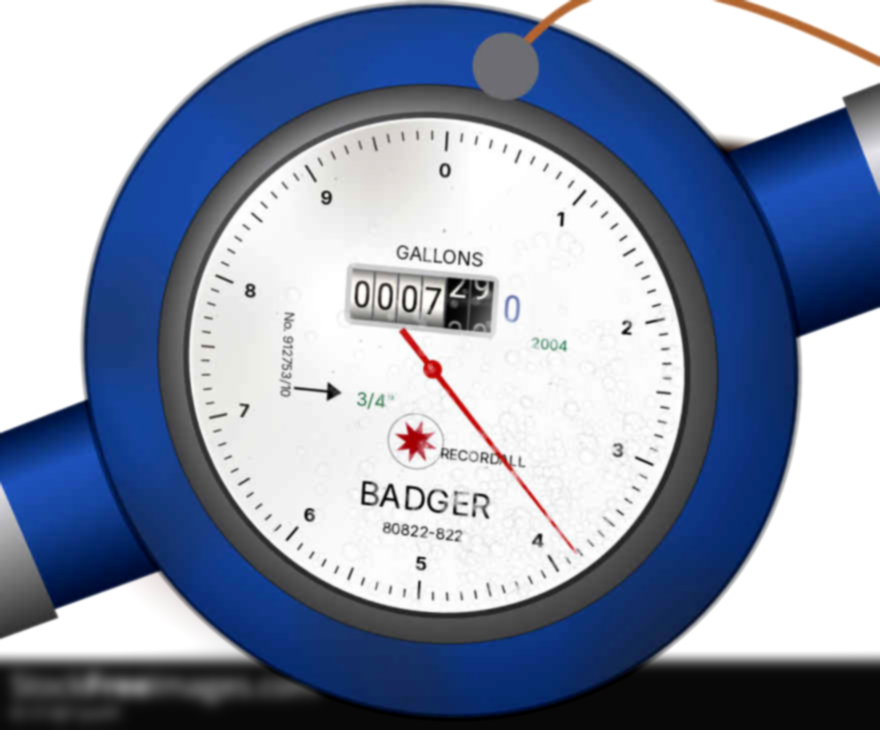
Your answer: 7293.8 (gal)
